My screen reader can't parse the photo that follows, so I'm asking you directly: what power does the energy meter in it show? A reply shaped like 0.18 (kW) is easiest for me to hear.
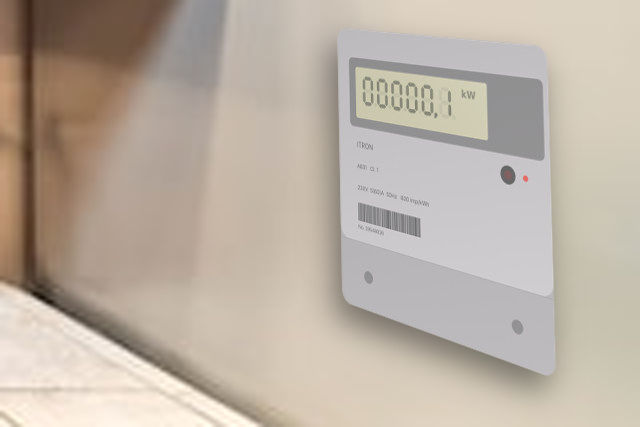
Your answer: 0.1 (kW)
